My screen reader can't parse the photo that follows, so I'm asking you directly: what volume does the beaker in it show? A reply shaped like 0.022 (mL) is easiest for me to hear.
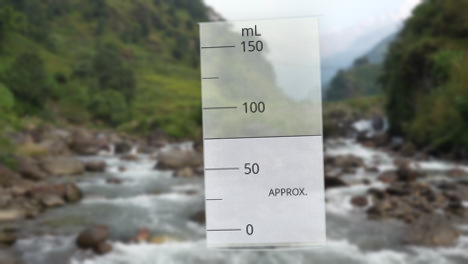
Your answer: 75 (mL)
